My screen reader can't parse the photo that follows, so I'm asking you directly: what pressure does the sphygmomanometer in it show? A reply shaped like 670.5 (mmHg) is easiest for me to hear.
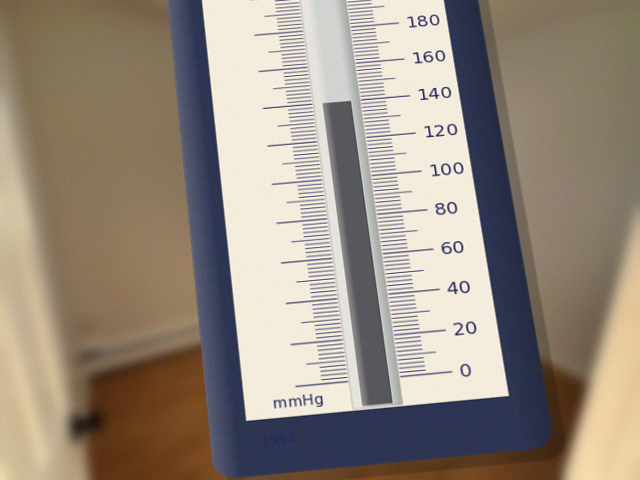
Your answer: 140 (mmHg)
